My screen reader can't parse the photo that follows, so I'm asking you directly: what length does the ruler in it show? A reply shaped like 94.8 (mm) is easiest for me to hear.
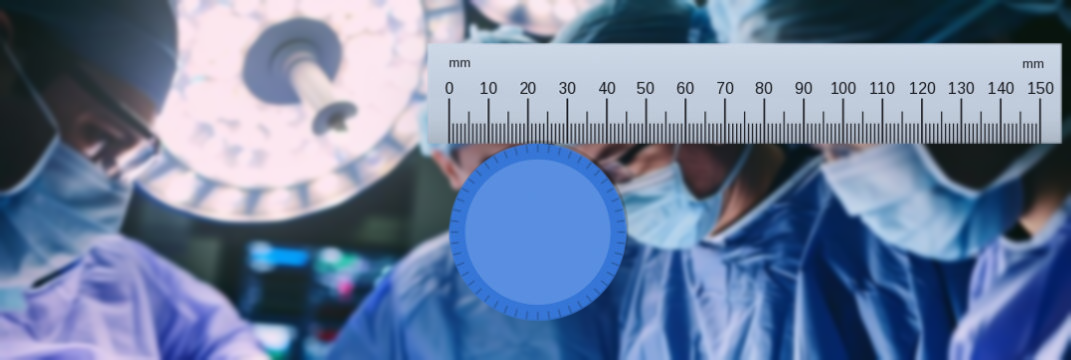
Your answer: 45 (mm)
